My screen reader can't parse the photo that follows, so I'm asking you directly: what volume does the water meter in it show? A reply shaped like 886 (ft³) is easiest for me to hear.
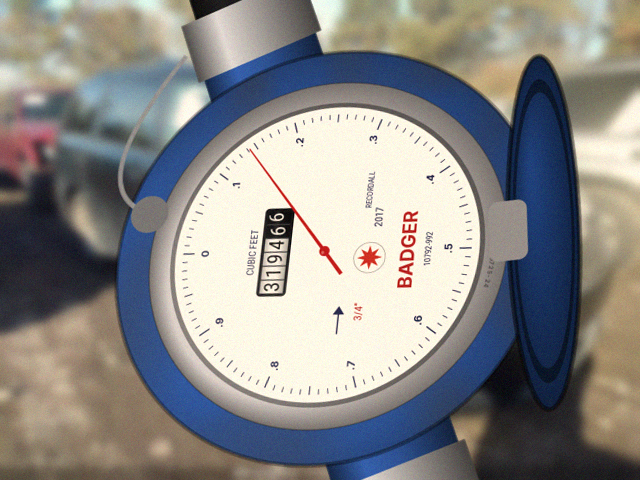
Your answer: 319466.14 (ft³)
